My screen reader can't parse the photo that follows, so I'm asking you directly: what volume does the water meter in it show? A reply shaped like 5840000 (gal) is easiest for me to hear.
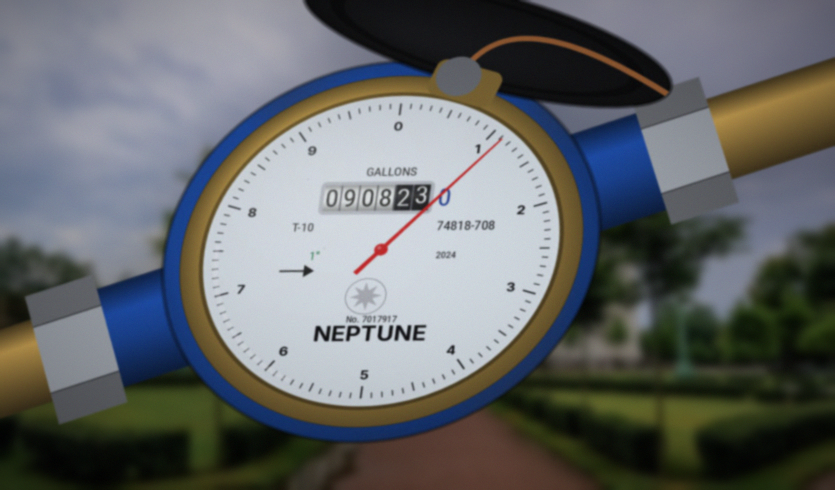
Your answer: 908231.1 (gal)
